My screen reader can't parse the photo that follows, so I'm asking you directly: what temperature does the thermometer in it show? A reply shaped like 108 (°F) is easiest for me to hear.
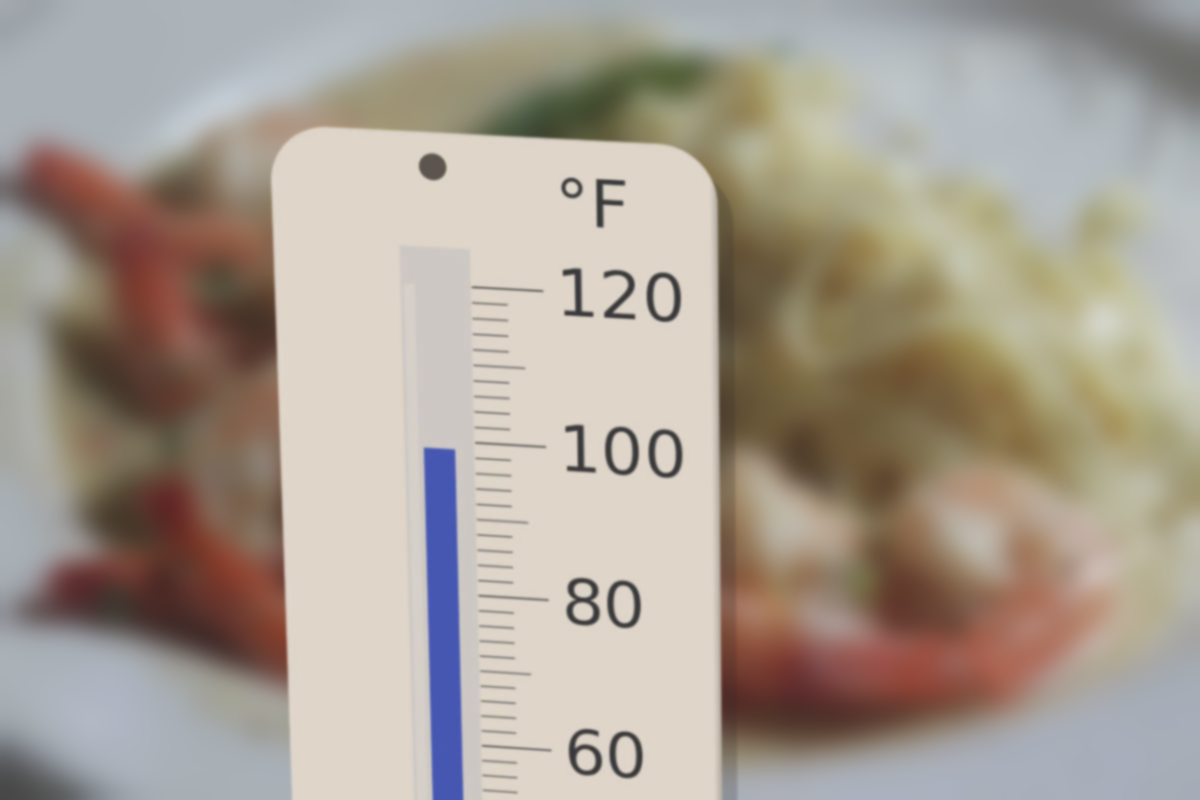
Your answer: 99 (°F)
